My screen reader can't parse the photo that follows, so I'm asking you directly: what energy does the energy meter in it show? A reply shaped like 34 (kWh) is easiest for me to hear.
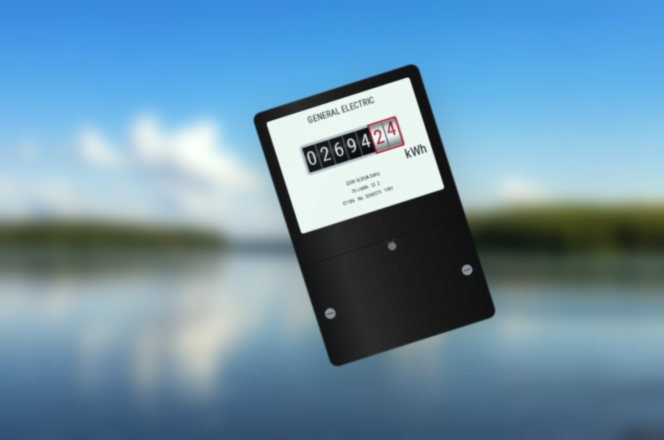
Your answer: 2694.24 (kWh)
